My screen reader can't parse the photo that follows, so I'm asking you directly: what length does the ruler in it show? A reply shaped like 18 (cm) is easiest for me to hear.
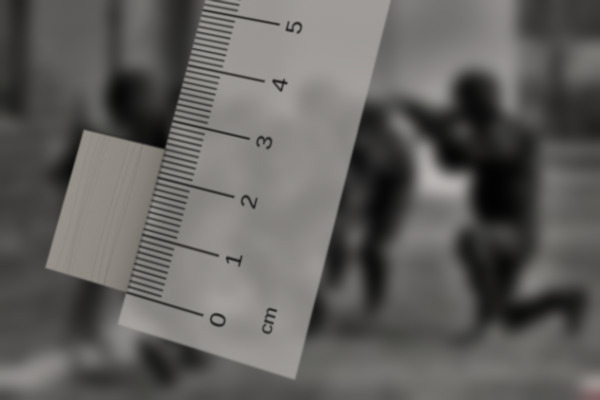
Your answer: 2.5 (cm)
